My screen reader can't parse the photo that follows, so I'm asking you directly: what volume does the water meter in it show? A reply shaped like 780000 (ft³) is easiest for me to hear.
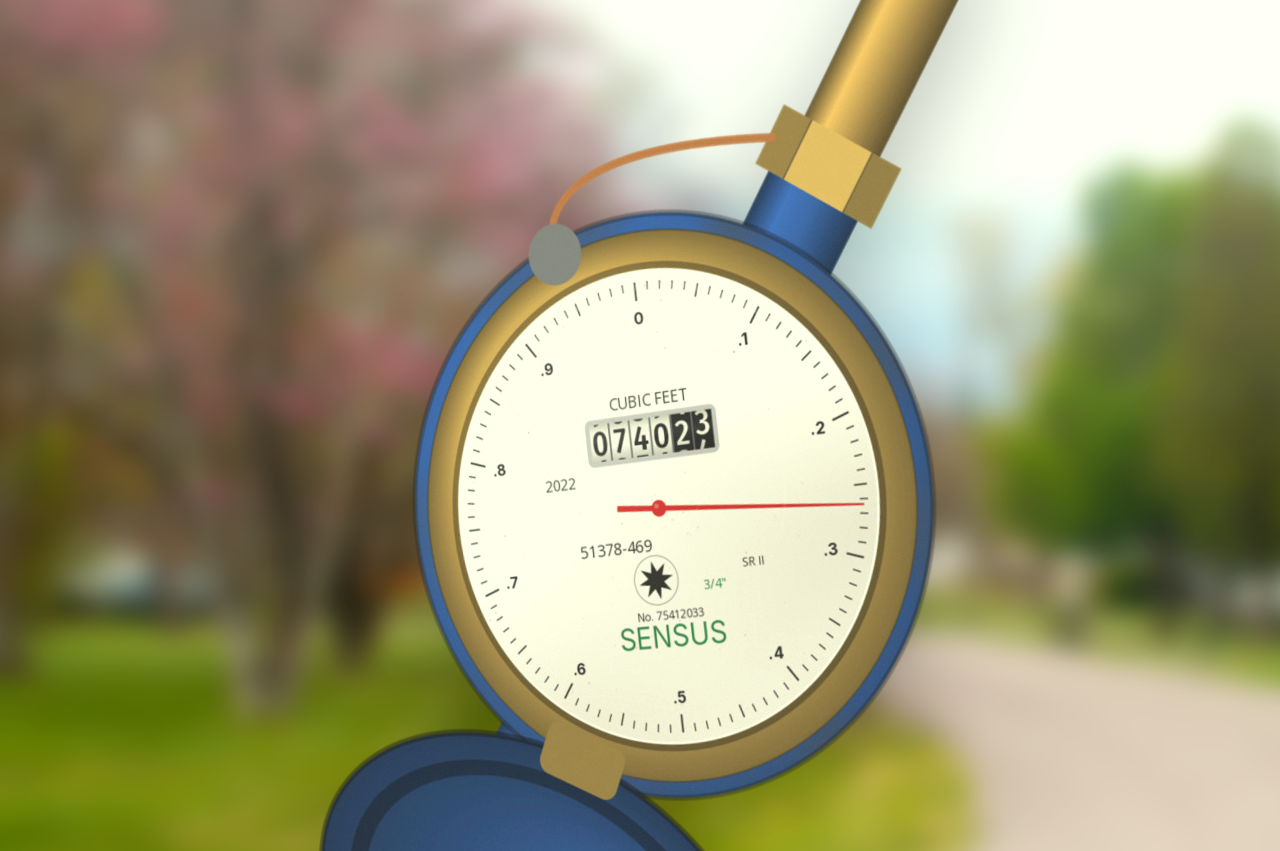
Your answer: 74023.26 (ft³)
